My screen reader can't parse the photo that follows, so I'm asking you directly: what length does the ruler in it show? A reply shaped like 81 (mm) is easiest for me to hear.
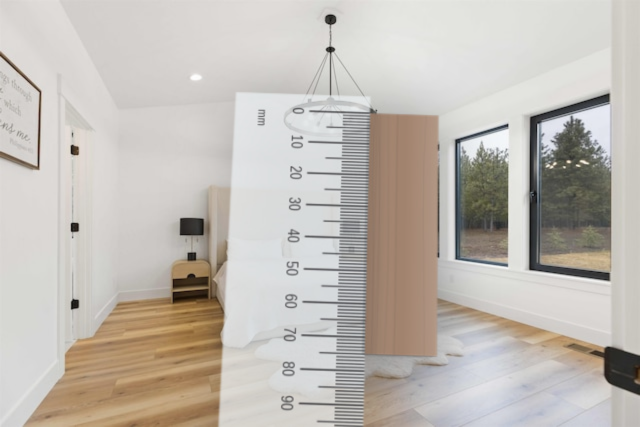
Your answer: 75 (mm)
